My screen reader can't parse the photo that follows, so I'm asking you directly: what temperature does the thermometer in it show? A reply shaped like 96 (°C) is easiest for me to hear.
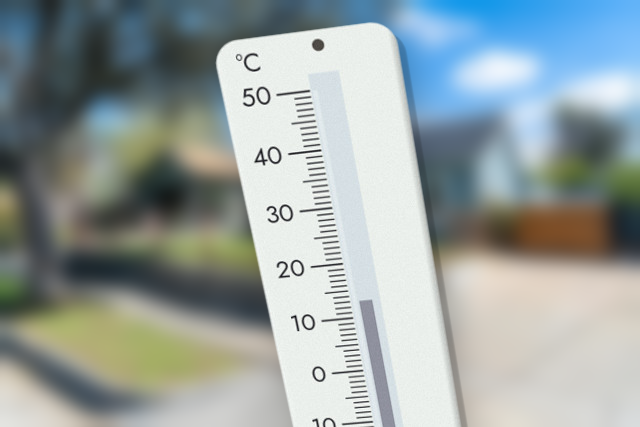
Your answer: 13 (°C)
